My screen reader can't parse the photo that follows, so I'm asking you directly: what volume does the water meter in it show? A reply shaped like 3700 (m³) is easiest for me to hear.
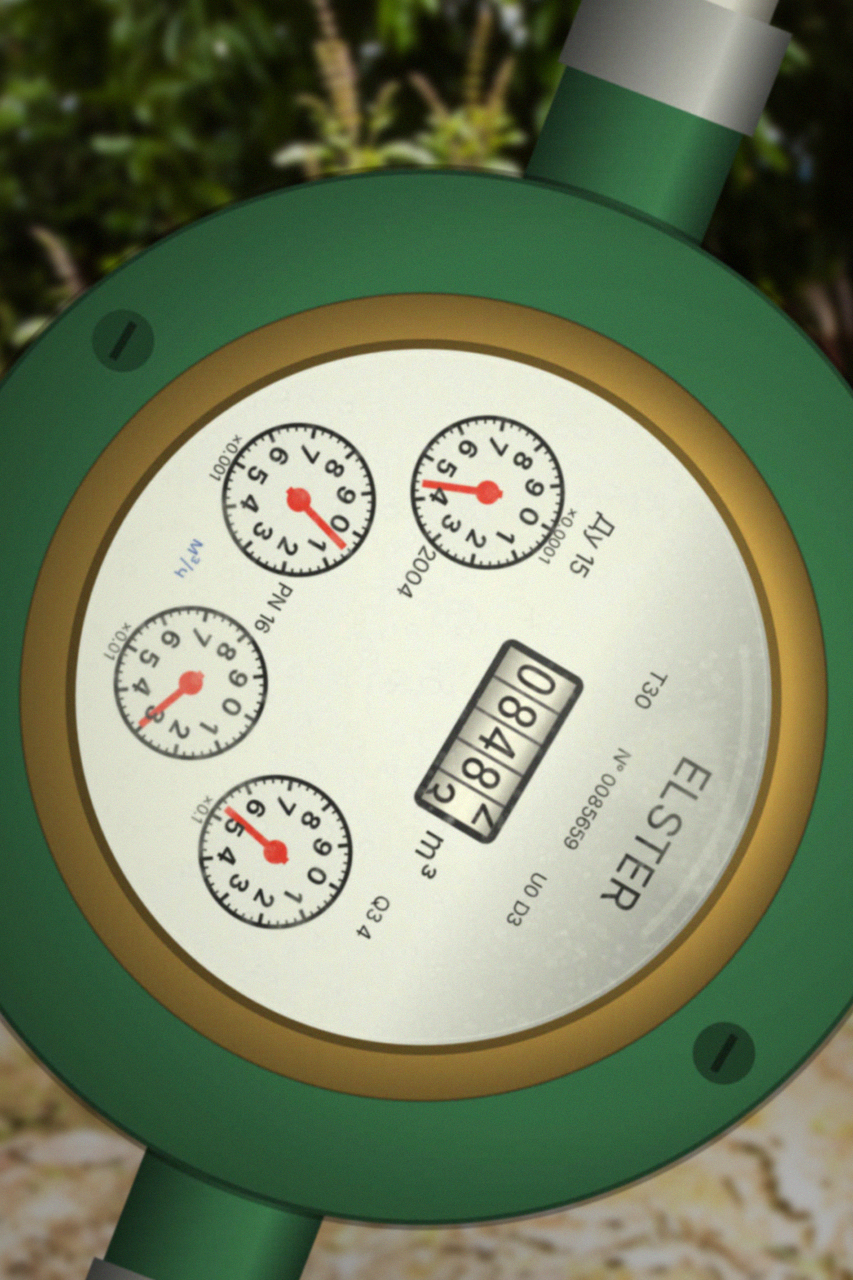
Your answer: 8482.5304 (m³)
